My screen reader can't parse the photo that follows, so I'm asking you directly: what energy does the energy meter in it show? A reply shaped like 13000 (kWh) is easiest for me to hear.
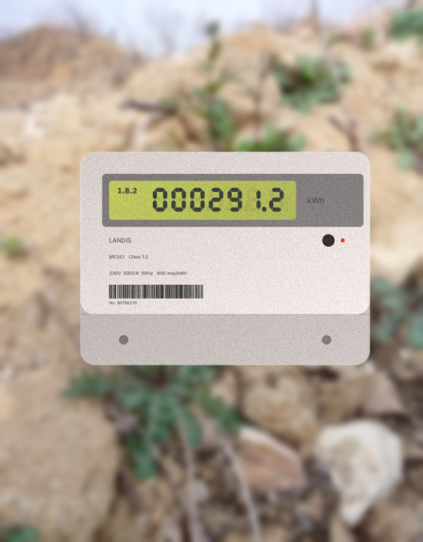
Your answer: 291.2 (kWh)
